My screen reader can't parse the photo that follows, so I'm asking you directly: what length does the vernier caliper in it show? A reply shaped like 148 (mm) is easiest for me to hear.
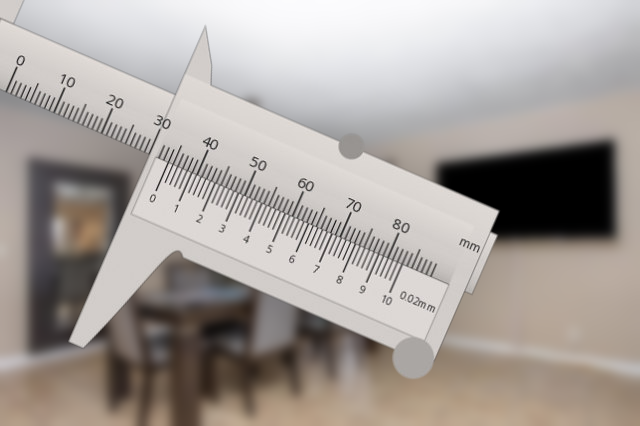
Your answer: 34.0 (mm)
